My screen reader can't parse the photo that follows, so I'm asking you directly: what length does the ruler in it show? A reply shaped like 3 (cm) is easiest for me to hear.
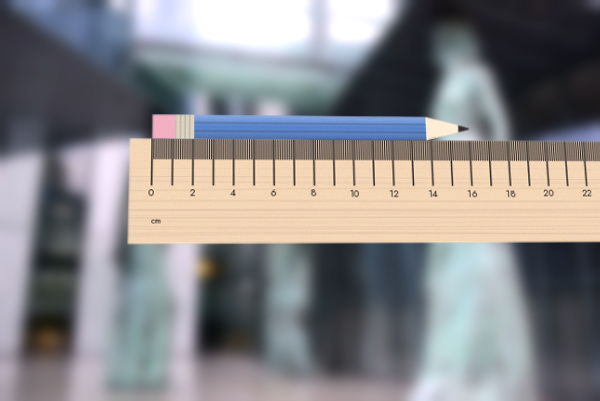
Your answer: 16 (cm)
